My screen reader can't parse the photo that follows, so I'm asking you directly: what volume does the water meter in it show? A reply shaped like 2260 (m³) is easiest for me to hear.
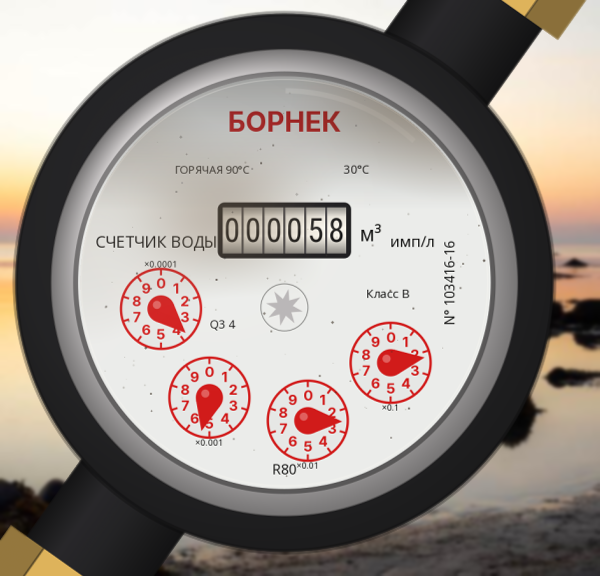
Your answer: 58.2253 (m³)
